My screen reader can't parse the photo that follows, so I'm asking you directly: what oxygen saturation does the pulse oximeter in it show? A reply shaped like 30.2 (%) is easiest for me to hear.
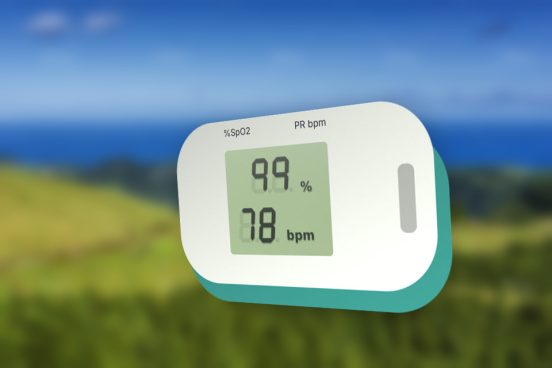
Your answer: 99 (%)
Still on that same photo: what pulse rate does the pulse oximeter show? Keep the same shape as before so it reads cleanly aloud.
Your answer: 78 (bpm)
